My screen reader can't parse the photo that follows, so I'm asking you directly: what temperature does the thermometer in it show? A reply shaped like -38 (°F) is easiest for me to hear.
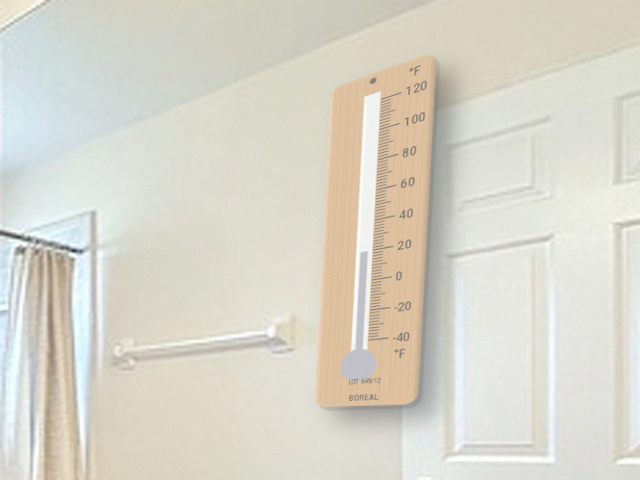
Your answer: 20 (°F)
